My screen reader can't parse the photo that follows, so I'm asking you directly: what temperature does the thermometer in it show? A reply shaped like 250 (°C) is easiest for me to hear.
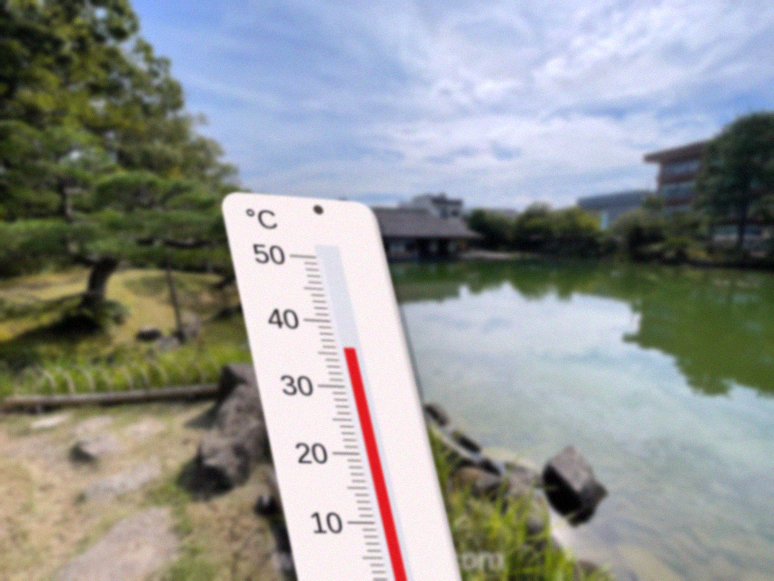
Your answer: 36 (°C)
